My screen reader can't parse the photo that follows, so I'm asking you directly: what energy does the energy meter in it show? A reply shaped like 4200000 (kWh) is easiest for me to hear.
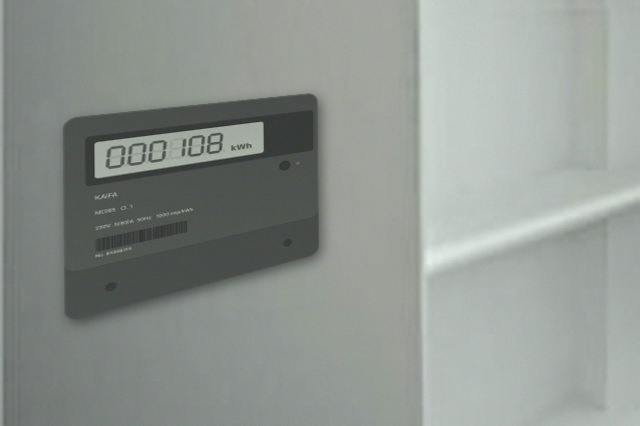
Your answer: 108 (kWh)
